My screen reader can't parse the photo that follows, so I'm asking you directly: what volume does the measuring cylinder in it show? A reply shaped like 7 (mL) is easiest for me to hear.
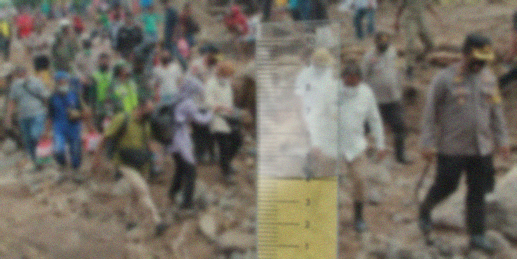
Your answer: 4 (mL)
